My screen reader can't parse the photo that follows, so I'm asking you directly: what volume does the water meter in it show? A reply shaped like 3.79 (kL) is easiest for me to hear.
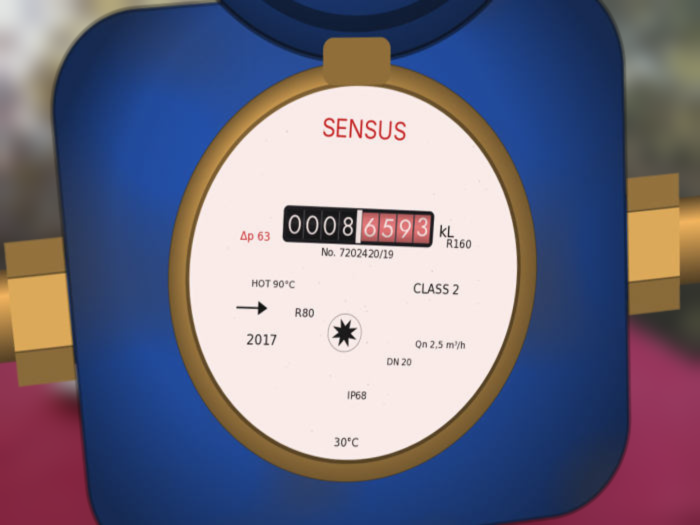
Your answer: 8.6593 (kL)
